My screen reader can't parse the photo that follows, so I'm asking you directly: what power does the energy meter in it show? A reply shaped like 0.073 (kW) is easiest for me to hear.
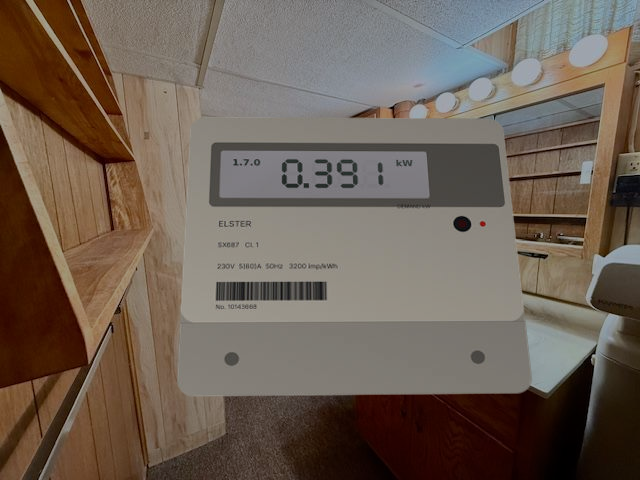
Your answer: 0.391 (kW)
